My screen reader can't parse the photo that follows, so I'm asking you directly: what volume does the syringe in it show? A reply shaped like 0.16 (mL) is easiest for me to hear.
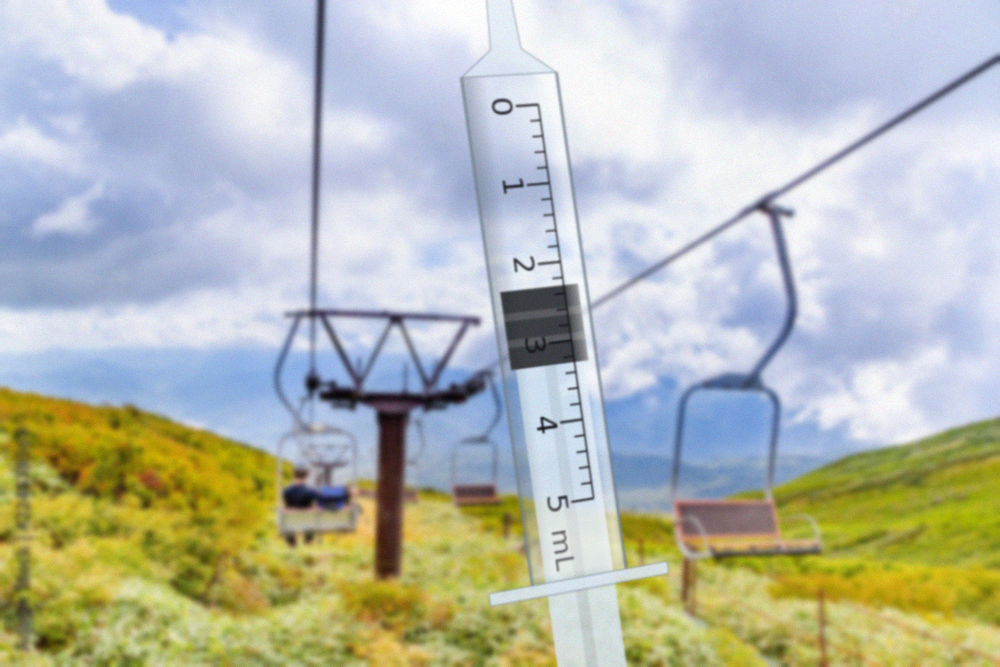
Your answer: 2.3 (mL)
